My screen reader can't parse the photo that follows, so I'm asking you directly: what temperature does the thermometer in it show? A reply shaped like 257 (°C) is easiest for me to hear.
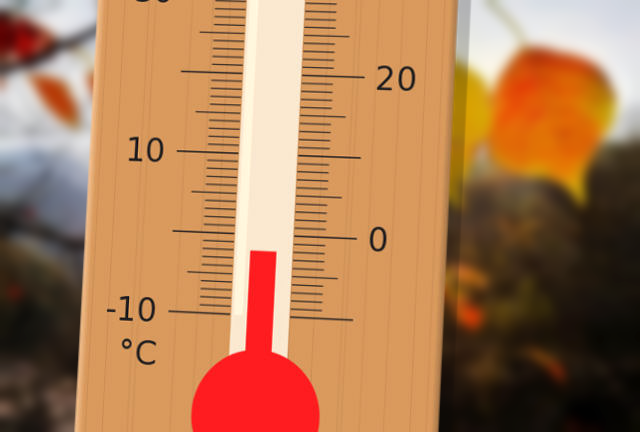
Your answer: -2 (°C)
